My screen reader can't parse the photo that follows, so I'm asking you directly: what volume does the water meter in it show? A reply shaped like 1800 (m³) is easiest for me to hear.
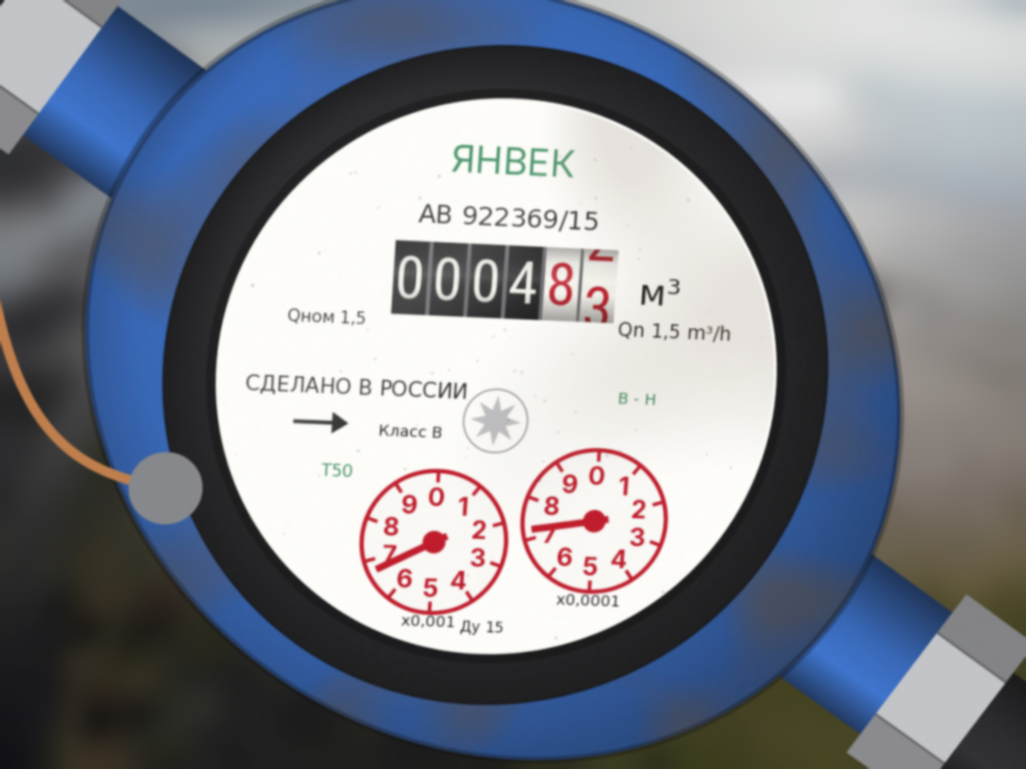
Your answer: 4.8267 (m³)
